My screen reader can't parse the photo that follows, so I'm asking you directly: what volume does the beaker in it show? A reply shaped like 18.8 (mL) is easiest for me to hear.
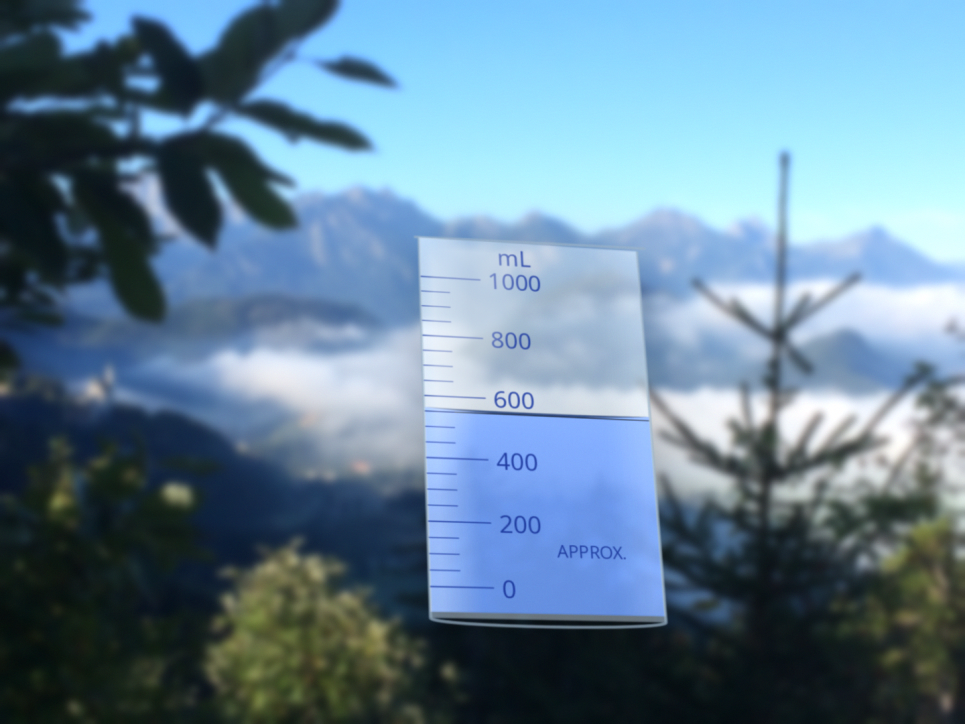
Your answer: 550 (mL)
